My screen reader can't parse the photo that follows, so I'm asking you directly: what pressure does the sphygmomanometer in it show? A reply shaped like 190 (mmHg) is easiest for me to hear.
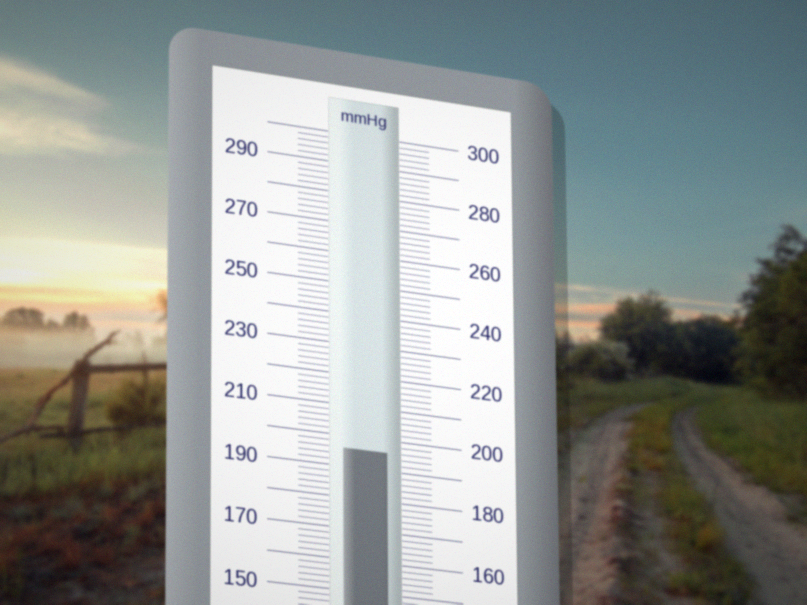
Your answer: 196 (mmHg)
